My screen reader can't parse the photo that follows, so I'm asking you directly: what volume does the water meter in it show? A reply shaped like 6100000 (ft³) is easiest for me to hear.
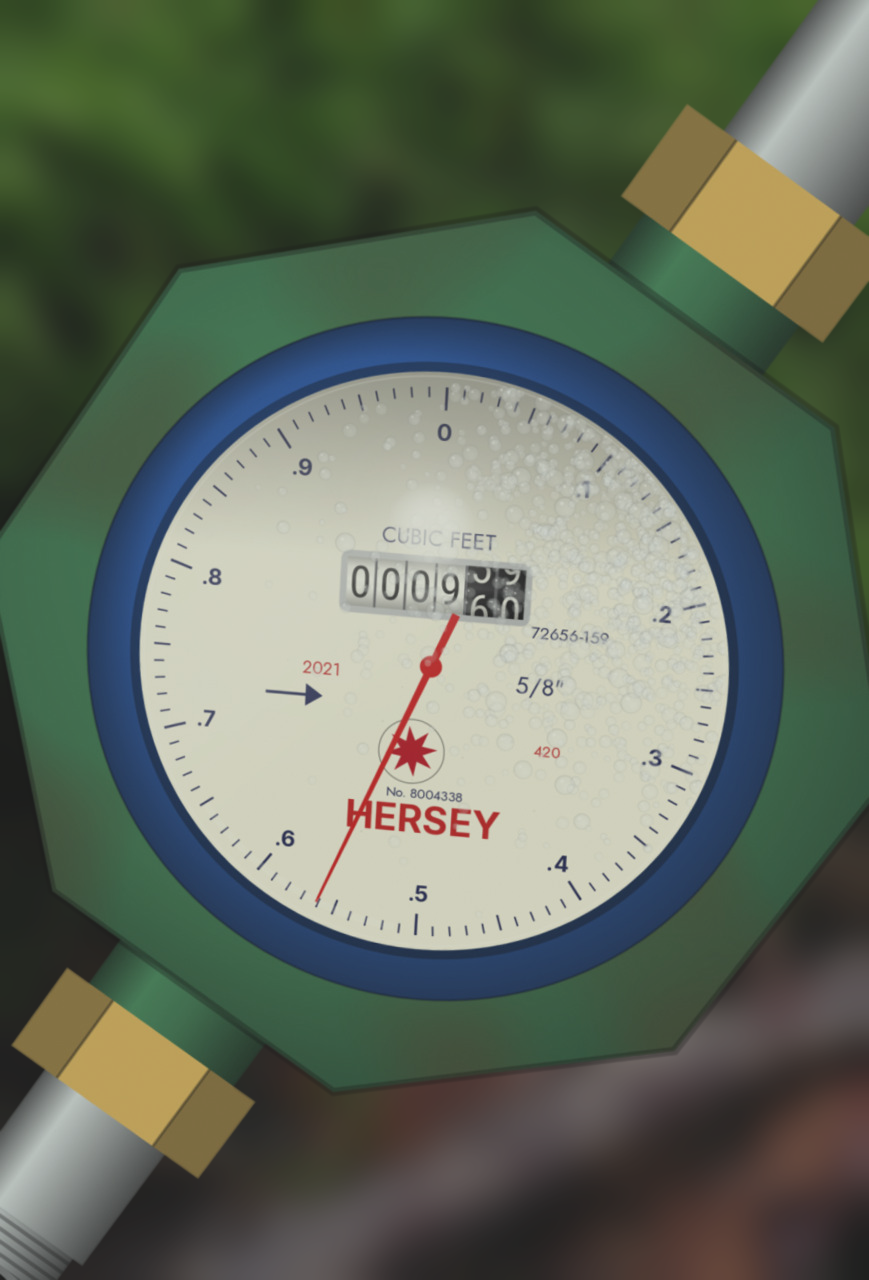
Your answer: 959.56 (ft³)
